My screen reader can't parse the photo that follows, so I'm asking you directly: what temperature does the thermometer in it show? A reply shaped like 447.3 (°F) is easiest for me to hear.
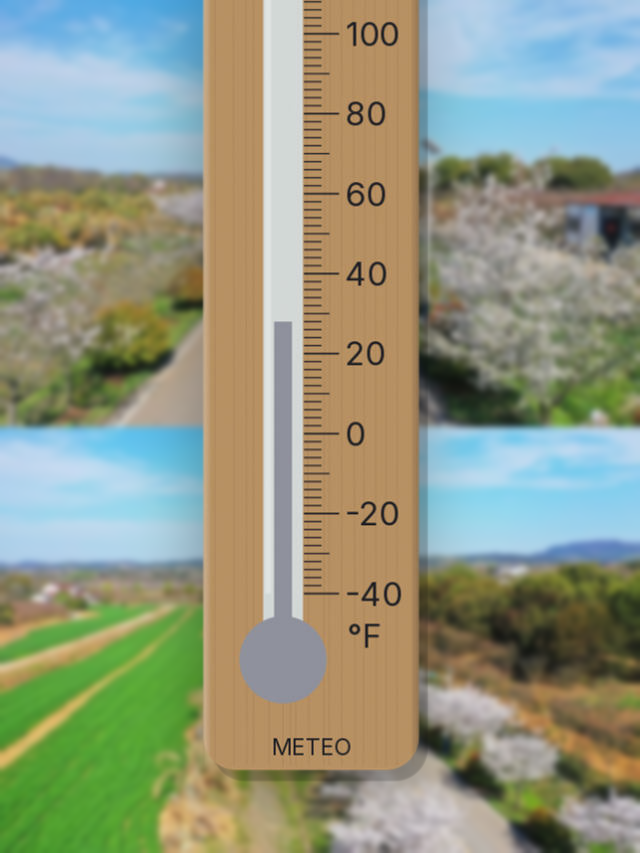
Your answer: 28 (°F)
